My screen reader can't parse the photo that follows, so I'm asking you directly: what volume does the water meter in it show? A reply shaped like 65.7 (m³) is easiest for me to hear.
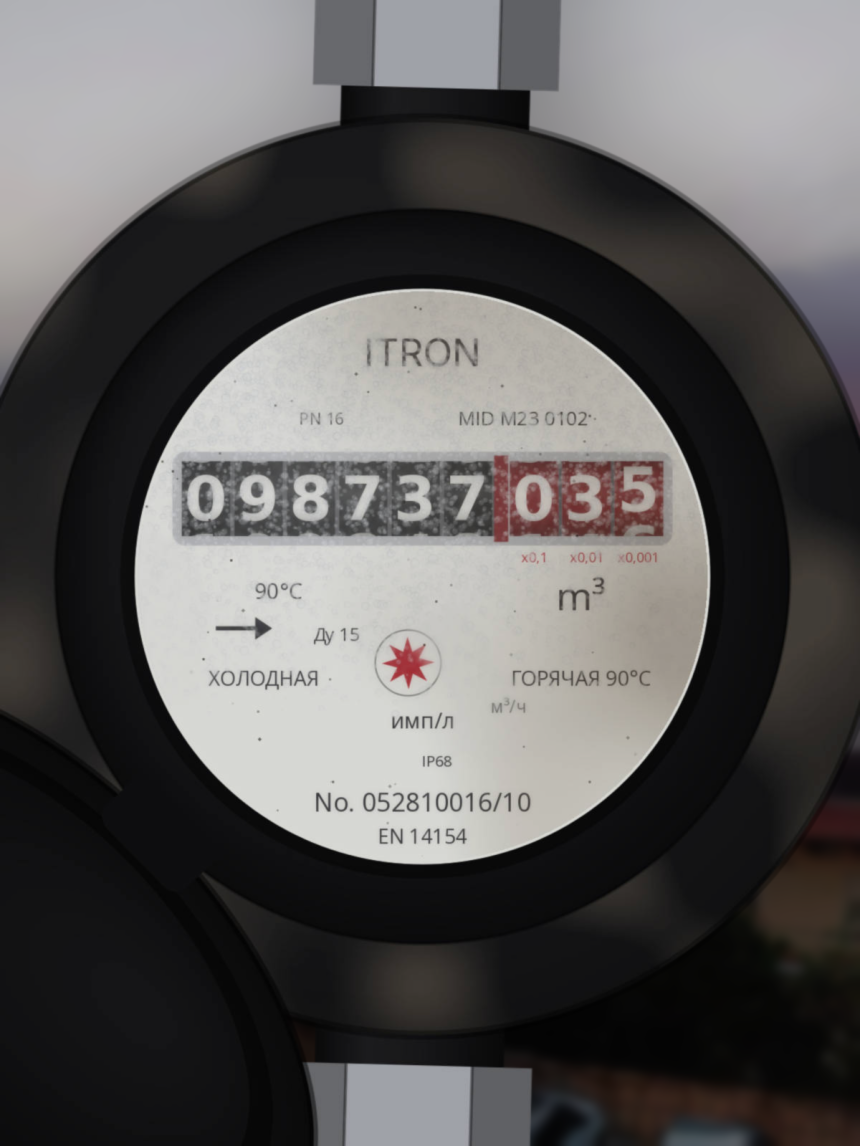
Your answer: 98737.035 (m³)
